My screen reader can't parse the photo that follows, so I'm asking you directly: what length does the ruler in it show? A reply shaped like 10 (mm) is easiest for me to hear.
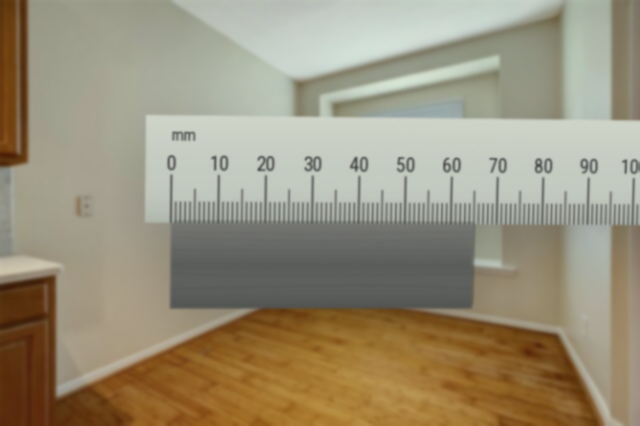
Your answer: 65 (mm)
